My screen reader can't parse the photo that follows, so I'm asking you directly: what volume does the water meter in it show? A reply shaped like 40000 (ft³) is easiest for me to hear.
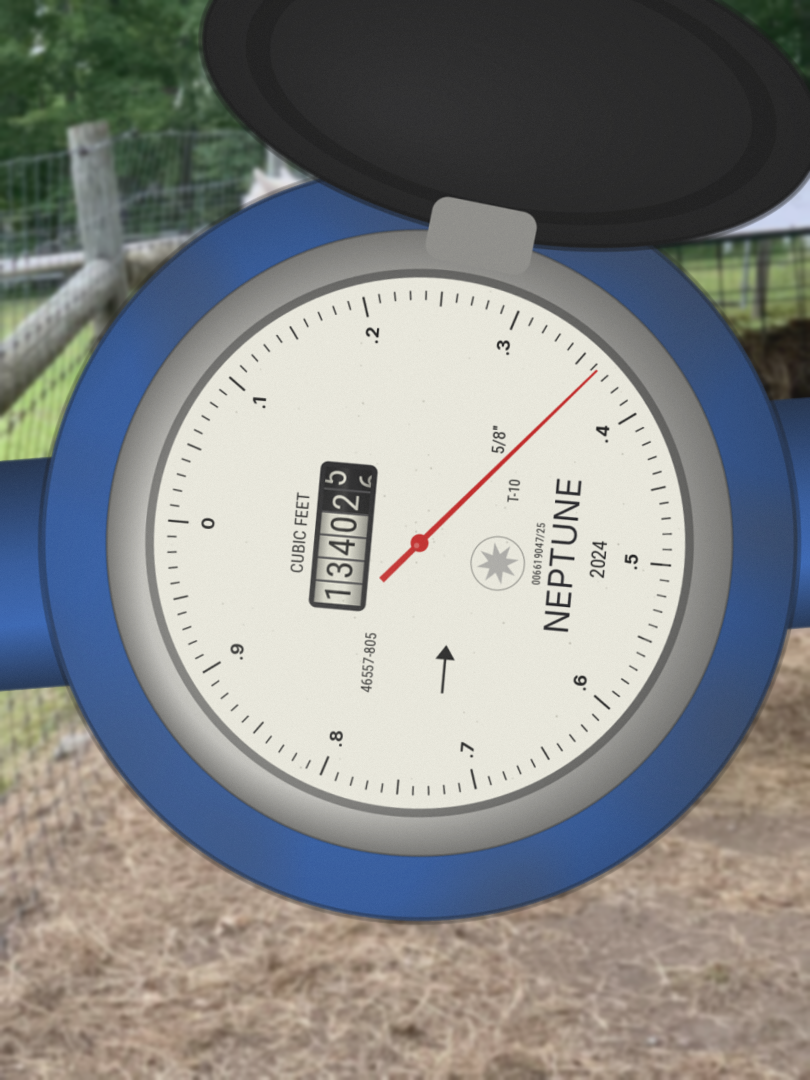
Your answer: 134025.36 (ft³)
